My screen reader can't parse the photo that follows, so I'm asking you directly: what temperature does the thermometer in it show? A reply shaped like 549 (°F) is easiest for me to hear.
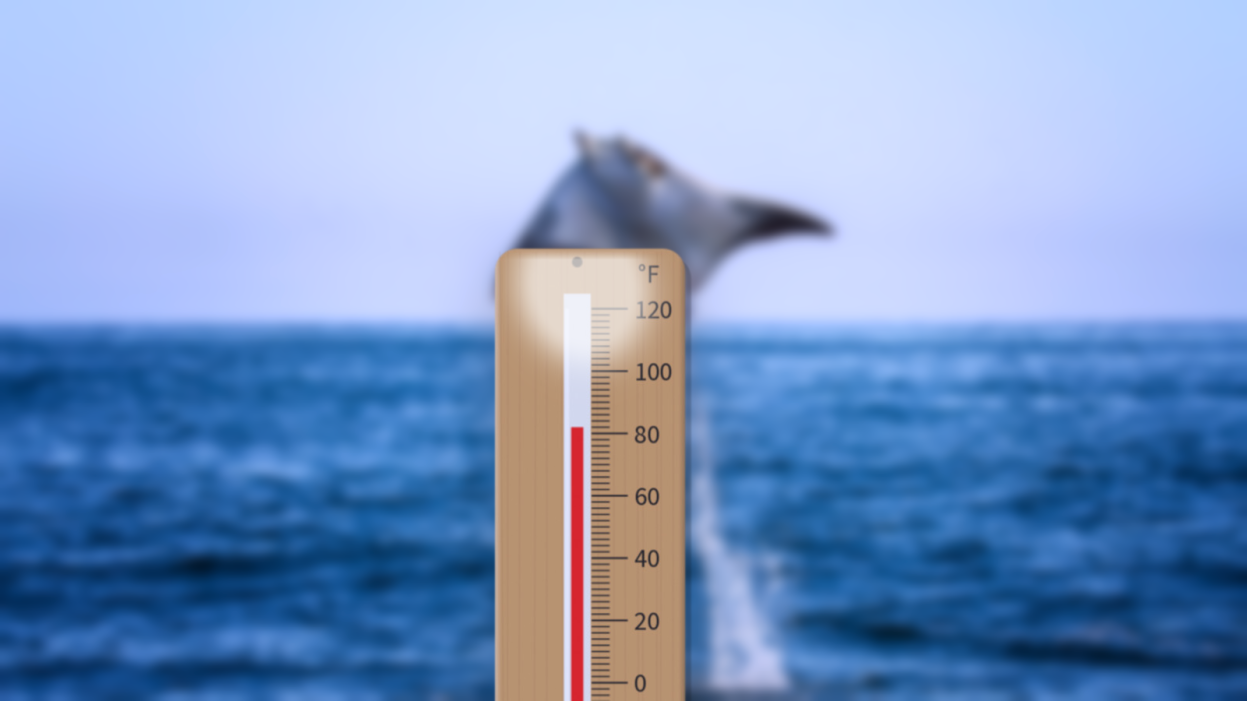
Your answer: 82 (°F)
